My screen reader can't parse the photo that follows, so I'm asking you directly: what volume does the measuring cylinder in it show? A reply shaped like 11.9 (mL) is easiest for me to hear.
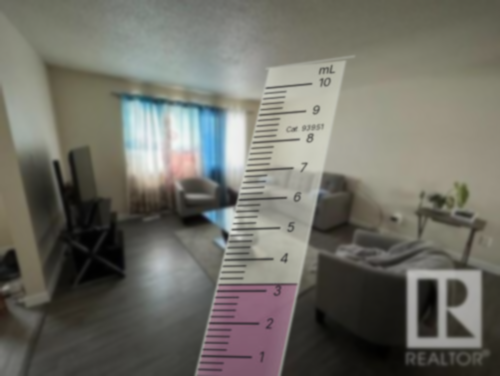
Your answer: 3.2 (mL)
